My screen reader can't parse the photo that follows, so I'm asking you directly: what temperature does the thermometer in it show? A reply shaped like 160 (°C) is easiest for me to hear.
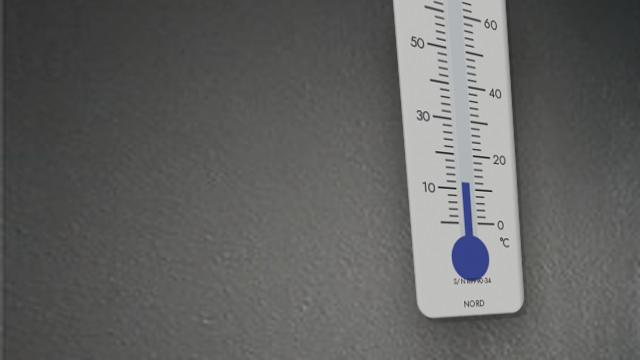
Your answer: 12 (°C)
